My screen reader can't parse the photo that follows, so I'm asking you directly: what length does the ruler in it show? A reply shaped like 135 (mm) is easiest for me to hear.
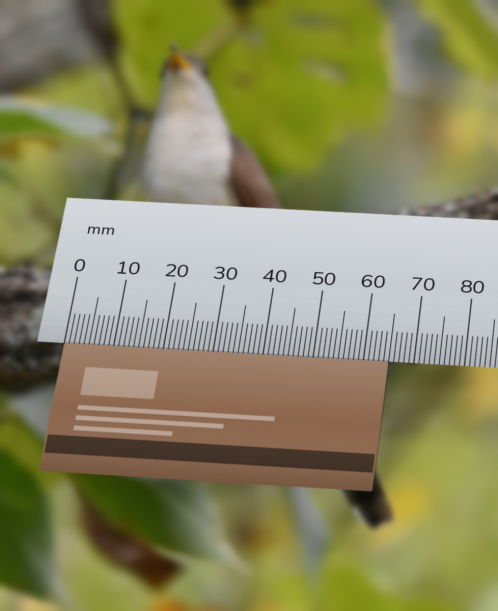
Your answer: 65 (mm)
